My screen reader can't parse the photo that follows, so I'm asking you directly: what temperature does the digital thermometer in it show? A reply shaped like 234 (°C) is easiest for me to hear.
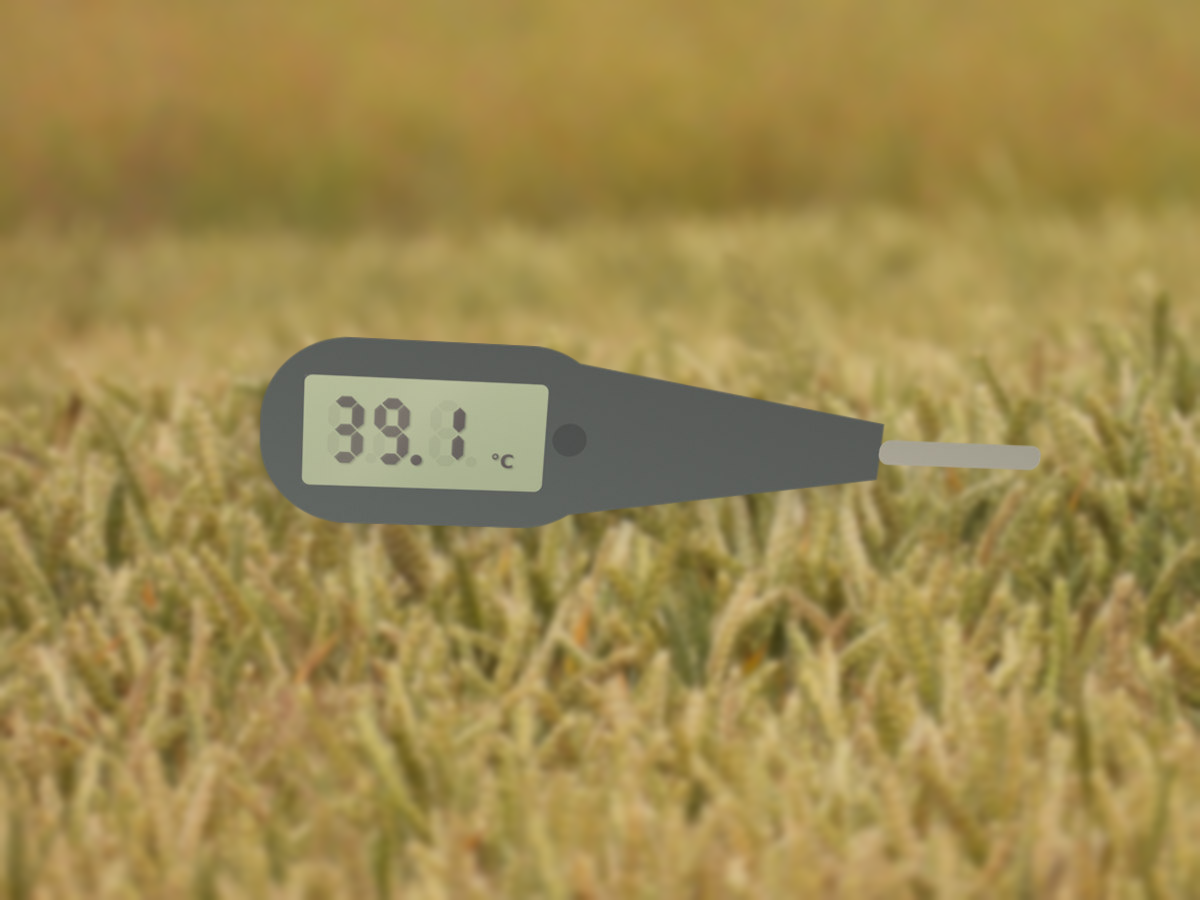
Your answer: 39.1 (°C)
